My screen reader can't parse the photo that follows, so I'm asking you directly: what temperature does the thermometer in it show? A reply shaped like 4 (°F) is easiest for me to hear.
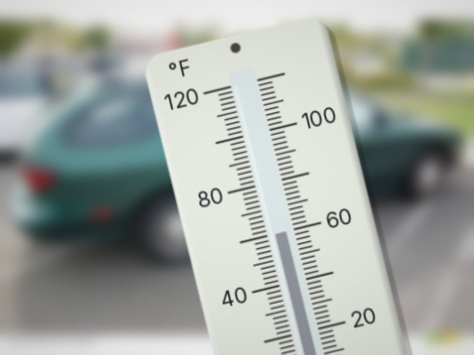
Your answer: 60 (°F)
